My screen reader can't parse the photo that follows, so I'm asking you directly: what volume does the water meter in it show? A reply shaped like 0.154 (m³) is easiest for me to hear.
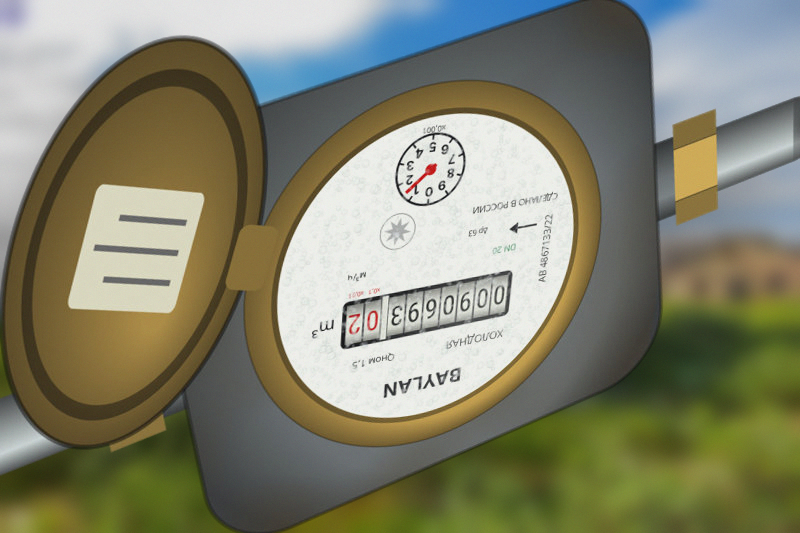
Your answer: 90693.021 (m³)
